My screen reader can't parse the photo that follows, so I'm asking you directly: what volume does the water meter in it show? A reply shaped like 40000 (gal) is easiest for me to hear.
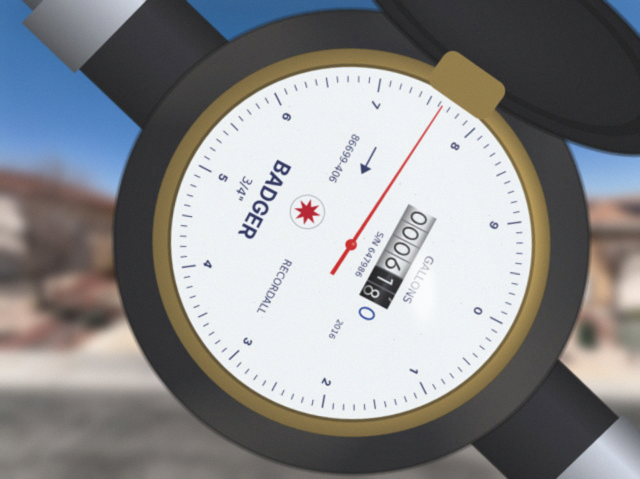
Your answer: 6177.6 (gal)
